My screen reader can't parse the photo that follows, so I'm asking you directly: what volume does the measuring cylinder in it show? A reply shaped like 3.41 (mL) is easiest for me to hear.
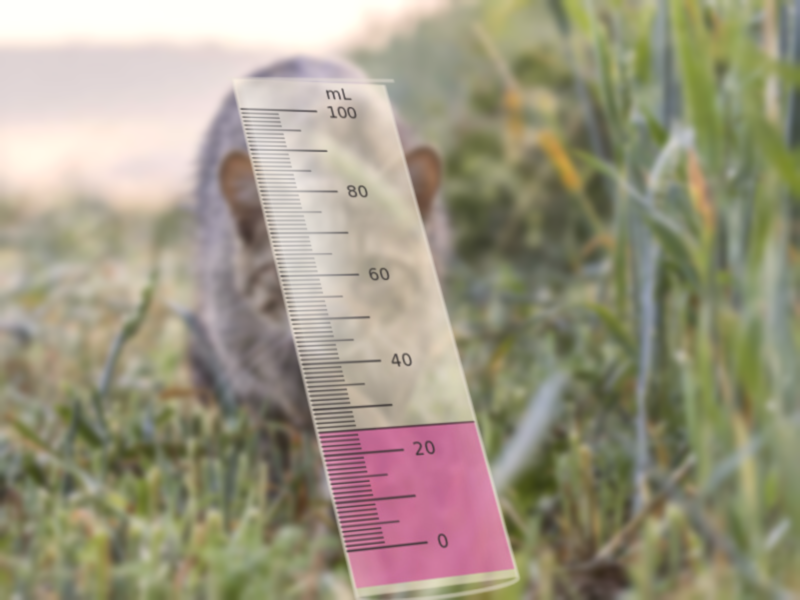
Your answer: 25 (mL)
